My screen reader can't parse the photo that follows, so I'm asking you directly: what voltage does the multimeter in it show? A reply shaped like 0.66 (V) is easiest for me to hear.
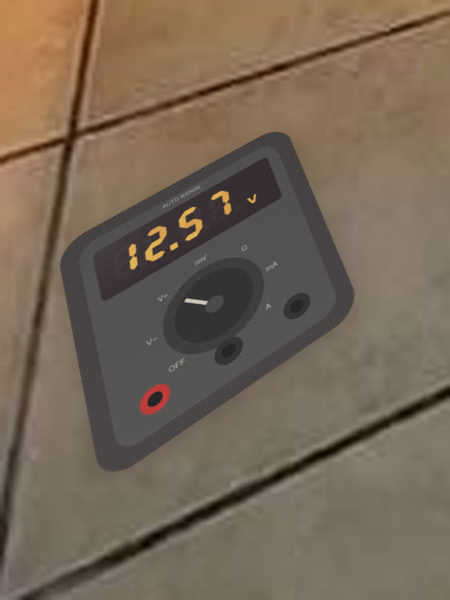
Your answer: 12.57 (V)
